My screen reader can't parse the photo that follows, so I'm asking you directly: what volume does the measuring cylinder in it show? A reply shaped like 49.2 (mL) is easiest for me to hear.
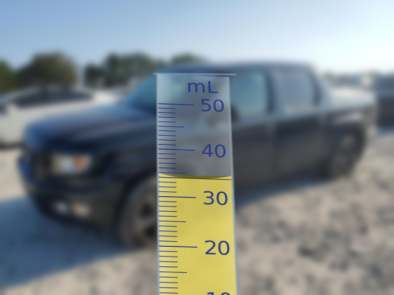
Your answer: 34 (mL)
